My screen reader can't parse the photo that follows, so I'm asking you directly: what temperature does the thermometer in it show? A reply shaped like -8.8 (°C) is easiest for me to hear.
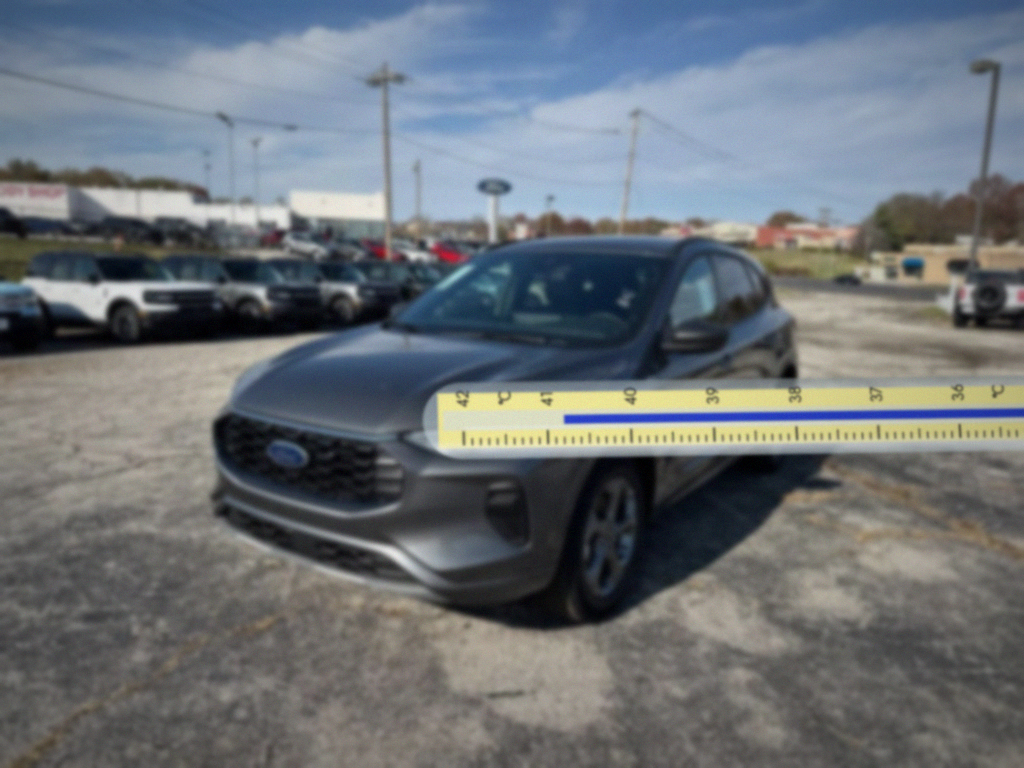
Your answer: 40.8 (°C)
